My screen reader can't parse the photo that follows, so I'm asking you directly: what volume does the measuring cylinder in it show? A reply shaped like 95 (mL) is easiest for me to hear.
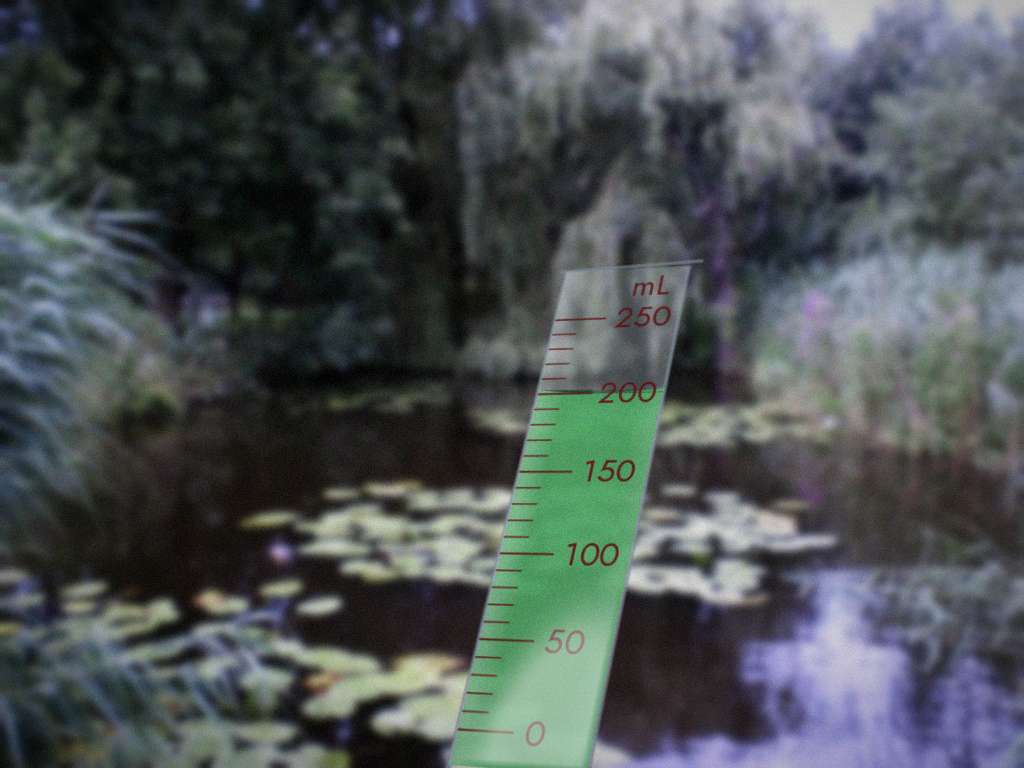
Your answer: 200 (mL)
